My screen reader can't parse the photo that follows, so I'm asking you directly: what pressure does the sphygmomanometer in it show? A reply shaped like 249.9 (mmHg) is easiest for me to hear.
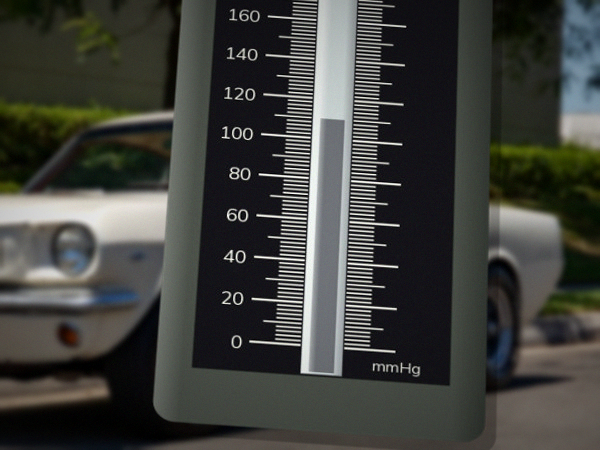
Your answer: 110 (mmHg)
